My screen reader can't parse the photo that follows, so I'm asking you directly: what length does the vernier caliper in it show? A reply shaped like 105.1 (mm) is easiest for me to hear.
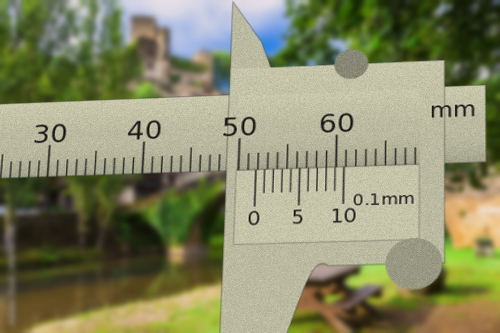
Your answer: 51.8 (mm)
